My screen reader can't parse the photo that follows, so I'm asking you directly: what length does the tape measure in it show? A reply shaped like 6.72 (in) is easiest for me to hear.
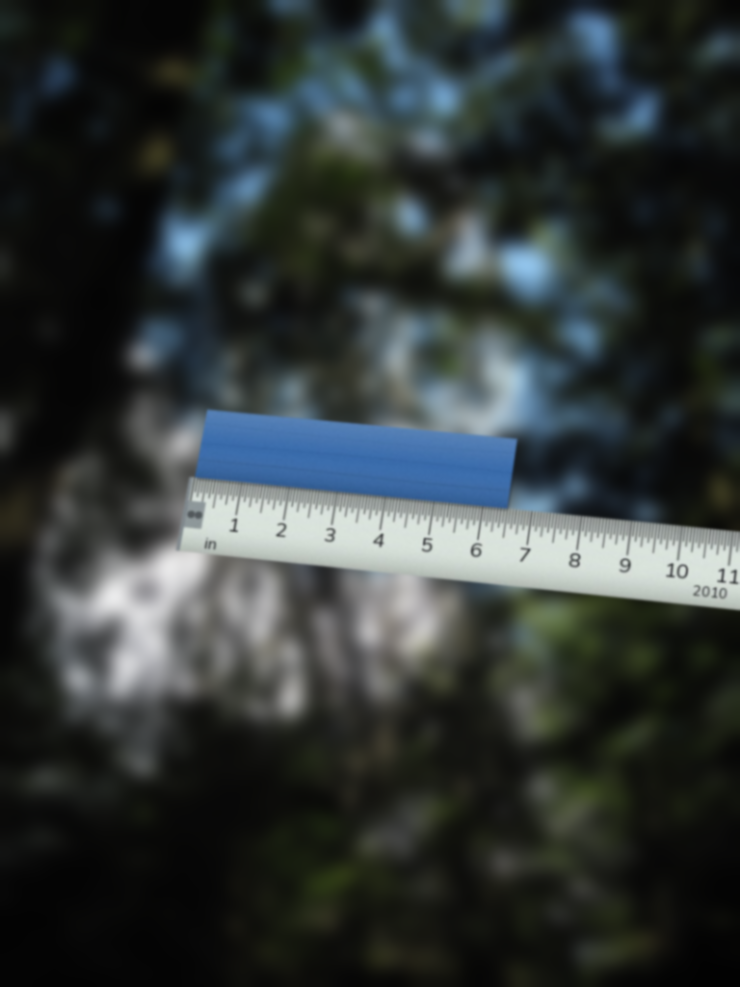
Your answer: 6.5 (in)
